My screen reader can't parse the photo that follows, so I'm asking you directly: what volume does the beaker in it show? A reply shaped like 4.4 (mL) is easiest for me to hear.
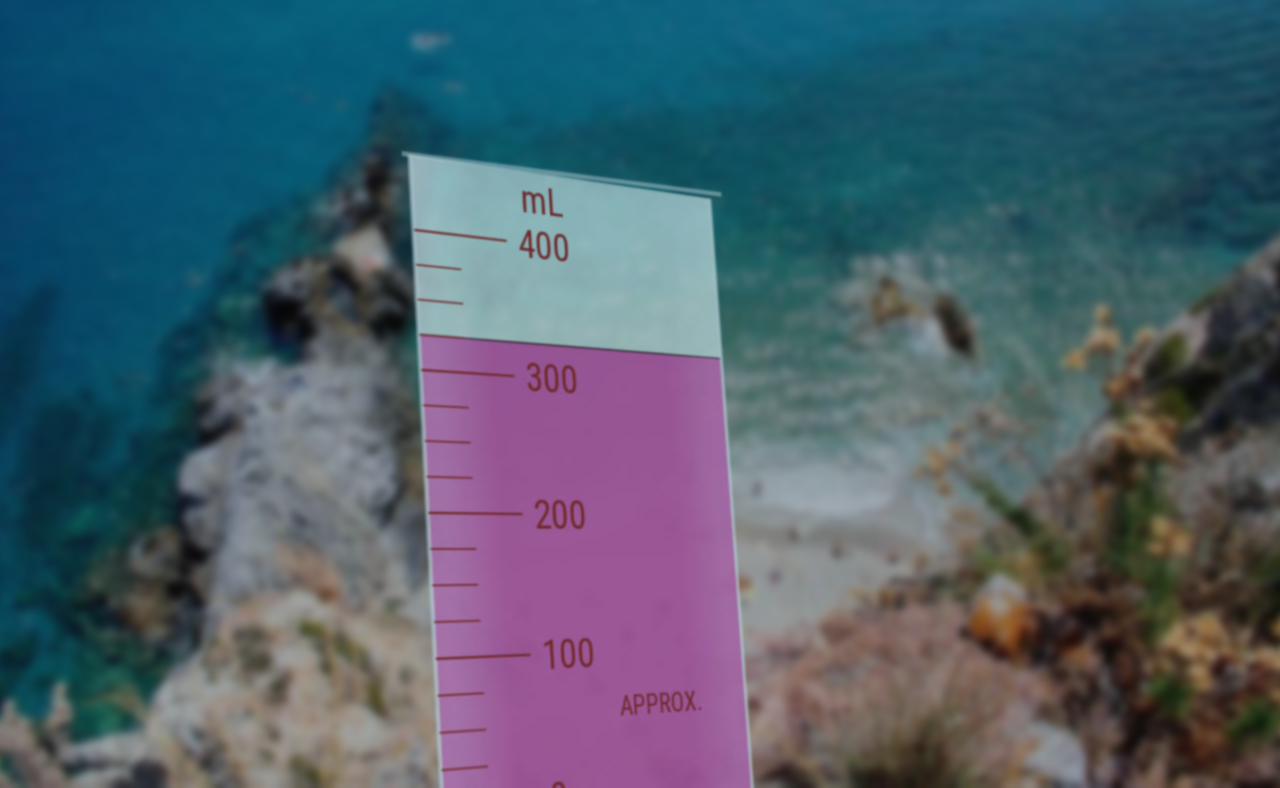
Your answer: 325 (mL)
